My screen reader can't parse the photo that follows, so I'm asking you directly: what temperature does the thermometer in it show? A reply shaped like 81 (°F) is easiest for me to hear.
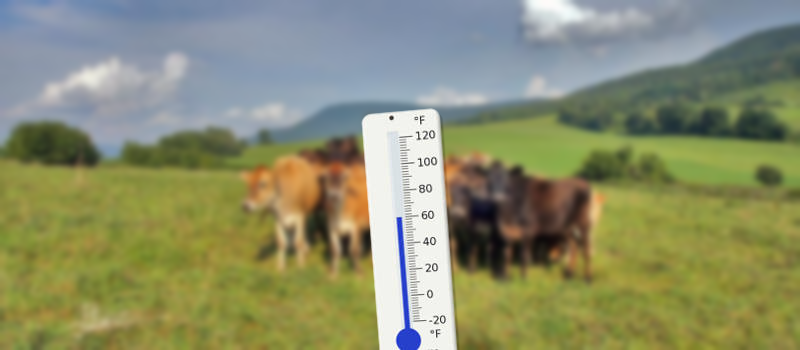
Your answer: 60 (°F)
